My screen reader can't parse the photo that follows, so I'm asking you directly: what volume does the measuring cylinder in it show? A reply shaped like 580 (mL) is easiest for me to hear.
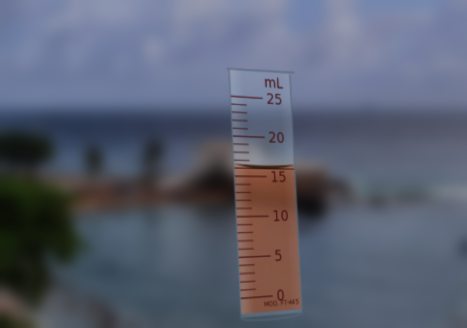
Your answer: 16 (mL)
